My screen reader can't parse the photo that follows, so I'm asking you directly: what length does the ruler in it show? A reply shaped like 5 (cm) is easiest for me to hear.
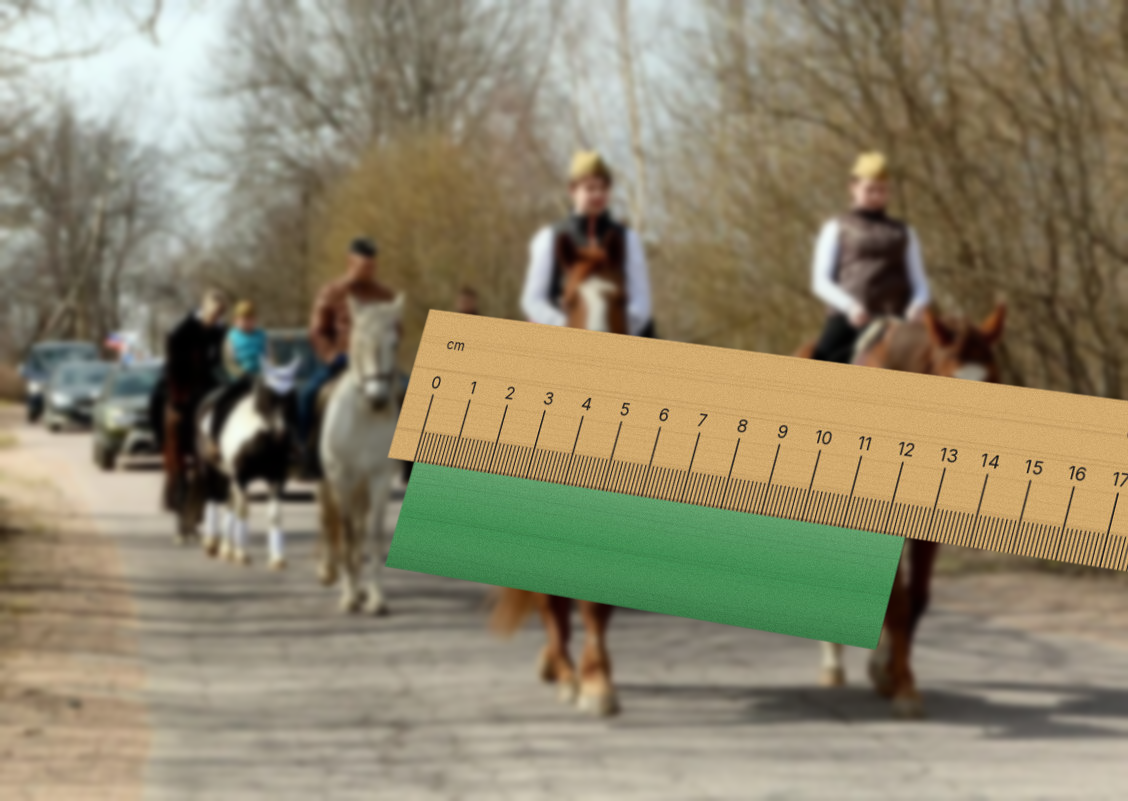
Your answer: 12.5 (cm)
